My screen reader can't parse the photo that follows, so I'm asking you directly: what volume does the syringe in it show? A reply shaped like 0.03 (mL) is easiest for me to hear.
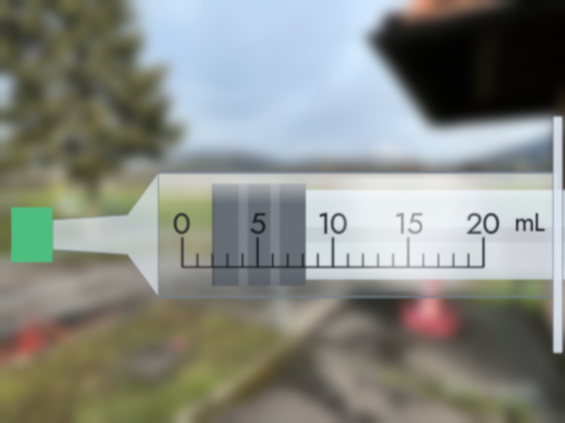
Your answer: 2 (mL)
